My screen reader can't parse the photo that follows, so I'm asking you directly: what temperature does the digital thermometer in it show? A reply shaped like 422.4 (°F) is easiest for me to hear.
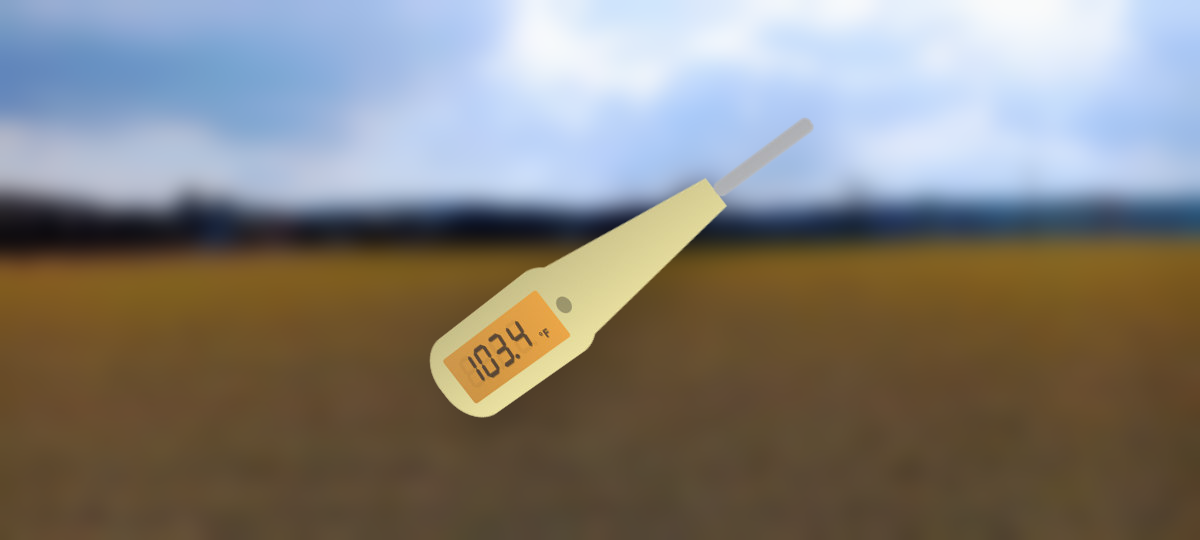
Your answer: 103.4 (°F)
